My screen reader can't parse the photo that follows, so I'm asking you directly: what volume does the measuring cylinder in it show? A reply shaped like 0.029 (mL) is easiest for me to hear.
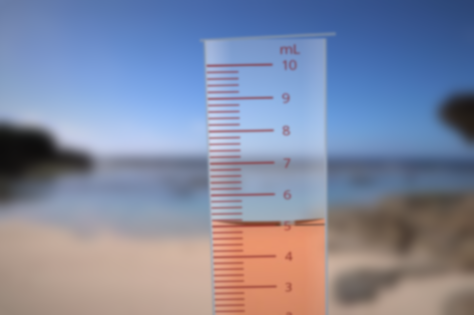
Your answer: 5 (mL)
